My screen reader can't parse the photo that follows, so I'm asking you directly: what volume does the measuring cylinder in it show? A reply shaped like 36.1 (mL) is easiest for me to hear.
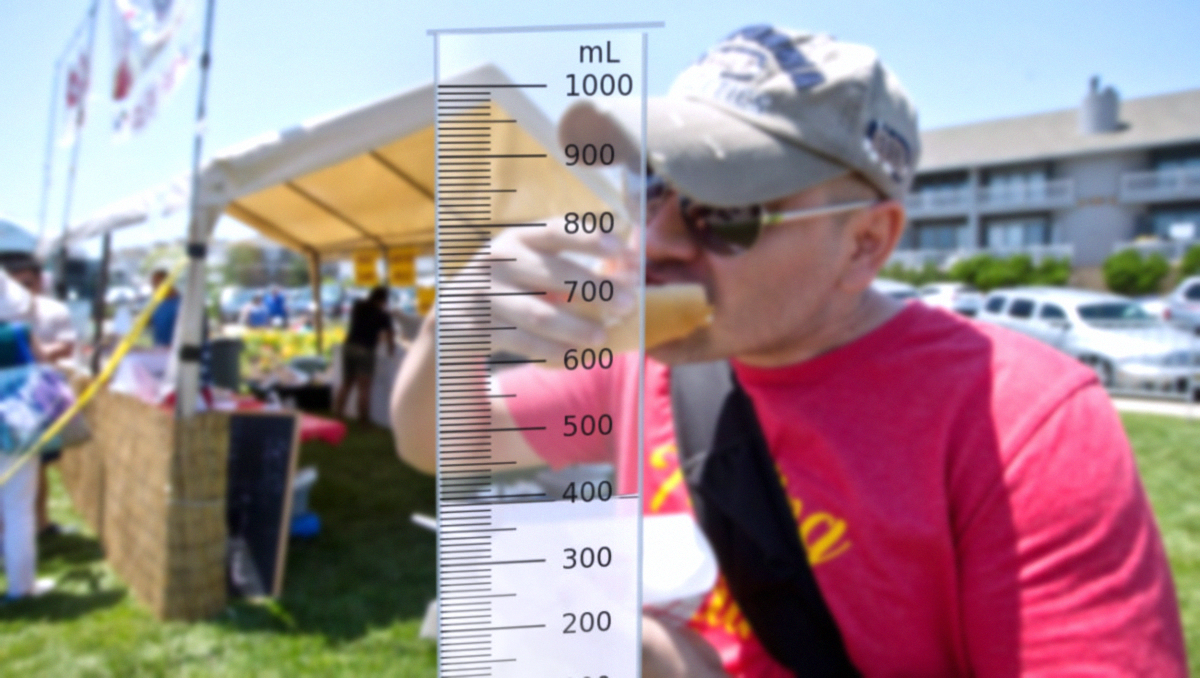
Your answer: 390 (mL)
